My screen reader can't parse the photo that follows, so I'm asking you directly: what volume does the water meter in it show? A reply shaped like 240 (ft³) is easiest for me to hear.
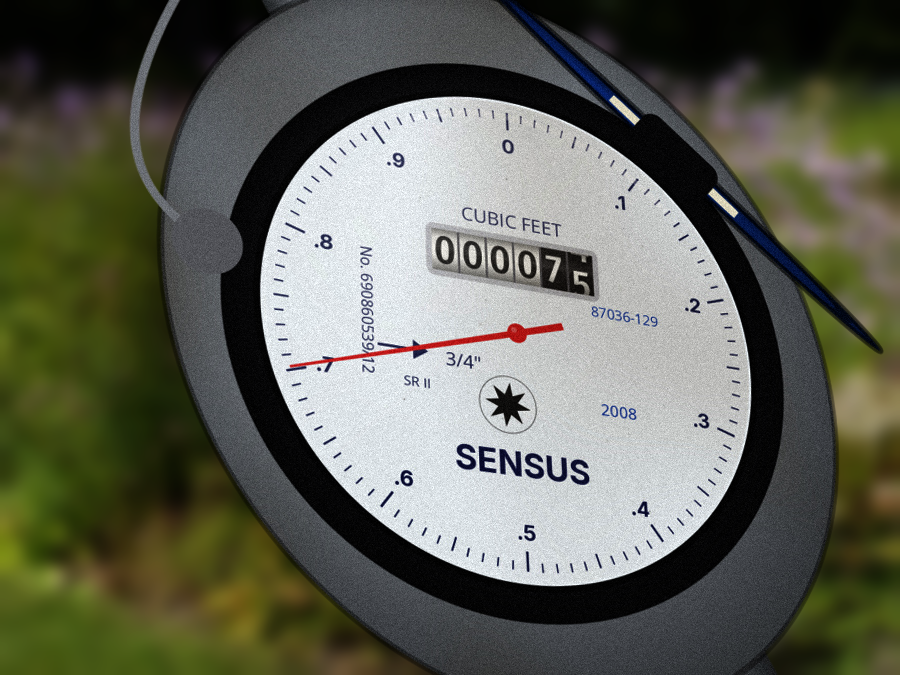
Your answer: 74.70 (ft³)
